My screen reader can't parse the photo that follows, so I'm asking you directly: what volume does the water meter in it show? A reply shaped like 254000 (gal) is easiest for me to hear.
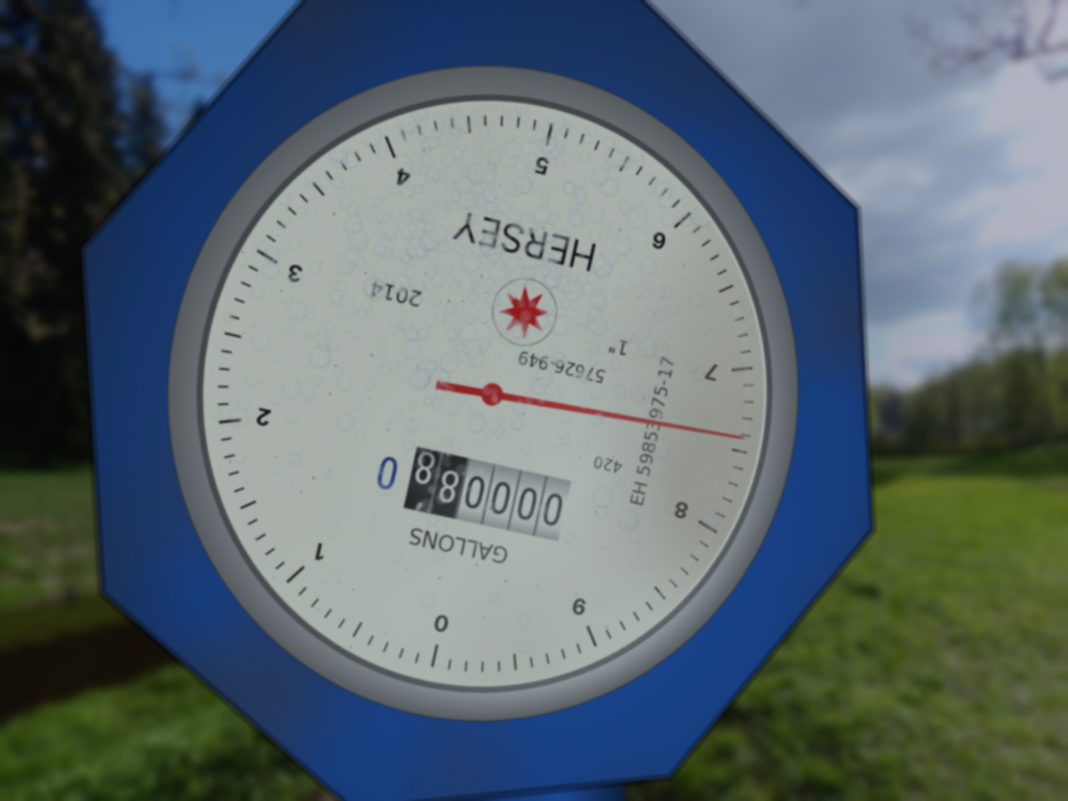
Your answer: 877.4 (gal)
